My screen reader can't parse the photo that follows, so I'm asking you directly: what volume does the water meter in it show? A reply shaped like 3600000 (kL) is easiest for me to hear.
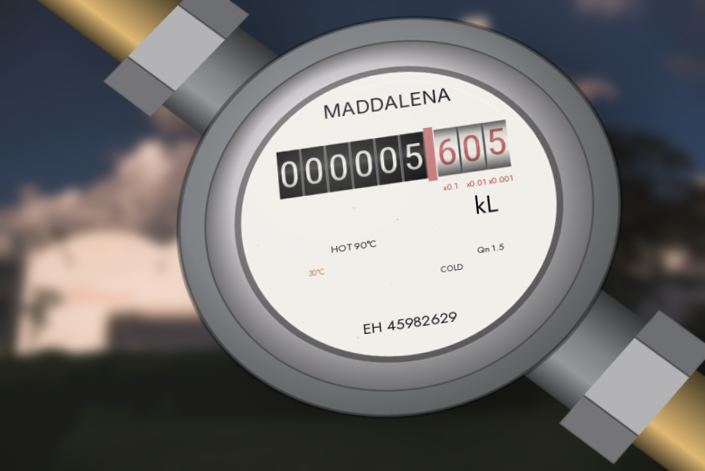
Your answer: 5.605 (kL)
